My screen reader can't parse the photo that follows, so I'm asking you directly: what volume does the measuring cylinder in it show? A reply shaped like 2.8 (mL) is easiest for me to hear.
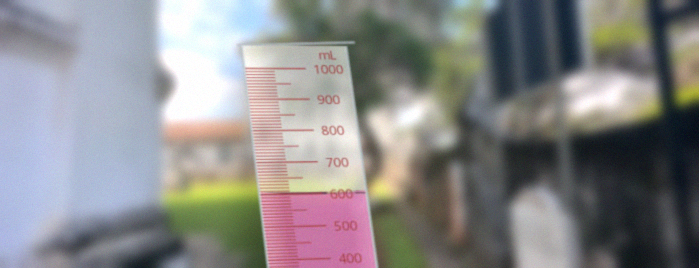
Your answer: 600 (mL)
